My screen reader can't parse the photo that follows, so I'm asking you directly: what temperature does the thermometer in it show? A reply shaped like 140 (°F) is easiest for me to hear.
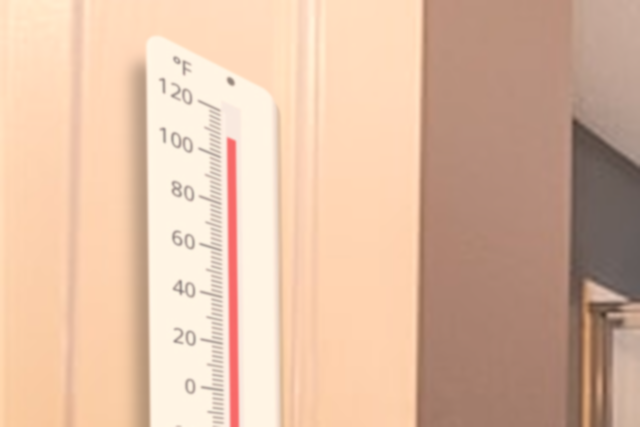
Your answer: 110 (°F)
